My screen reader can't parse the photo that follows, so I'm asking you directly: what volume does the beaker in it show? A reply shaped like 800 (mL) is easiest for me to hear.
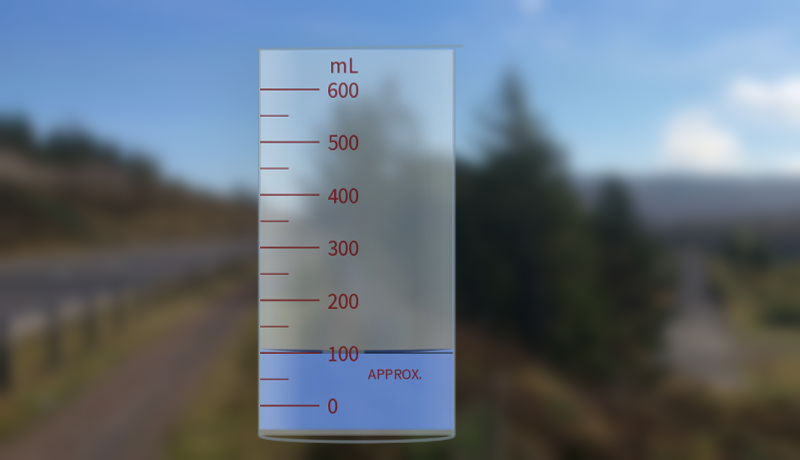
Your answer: 100 (mL)
